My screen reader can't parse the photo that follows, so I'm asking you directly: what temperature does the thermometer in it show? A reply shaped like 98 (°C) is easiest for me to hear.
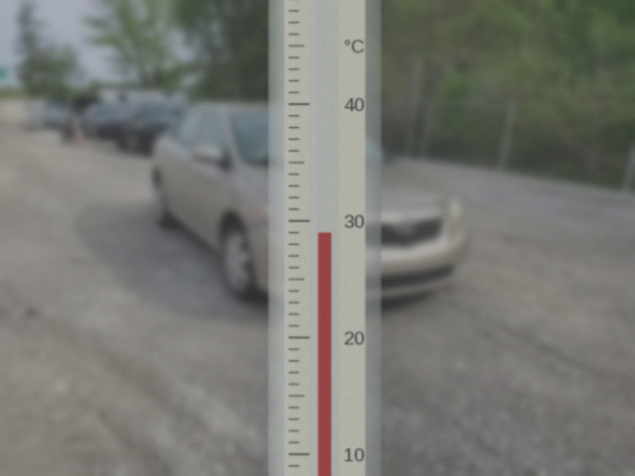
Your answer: 29 (°C)
